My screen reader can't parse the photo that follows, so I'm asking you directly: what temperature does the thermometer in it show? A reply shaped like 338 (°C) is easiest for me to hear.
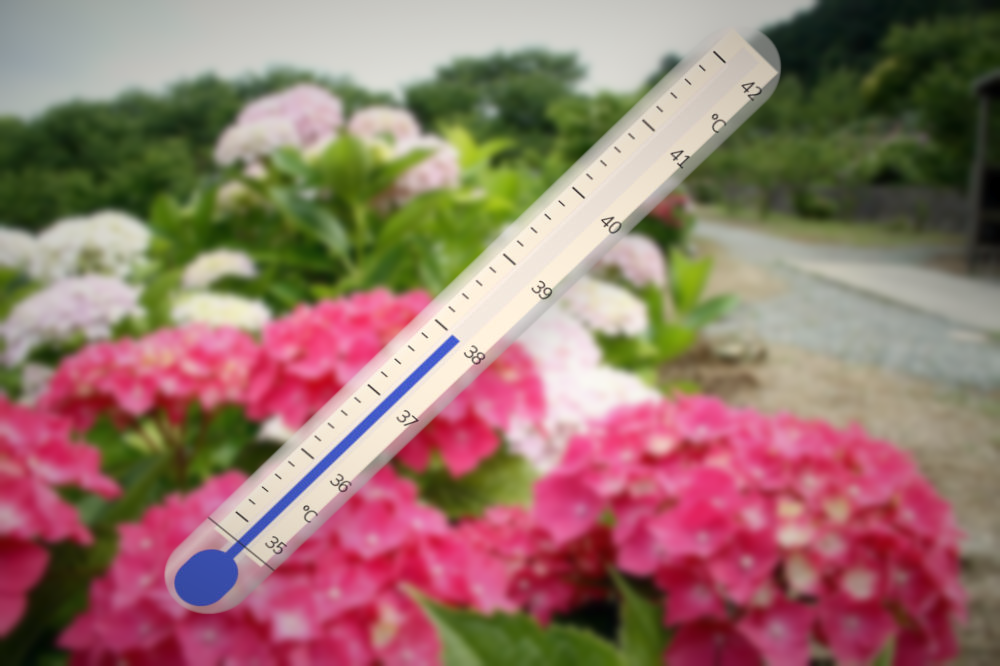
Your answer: 38 (°C)
